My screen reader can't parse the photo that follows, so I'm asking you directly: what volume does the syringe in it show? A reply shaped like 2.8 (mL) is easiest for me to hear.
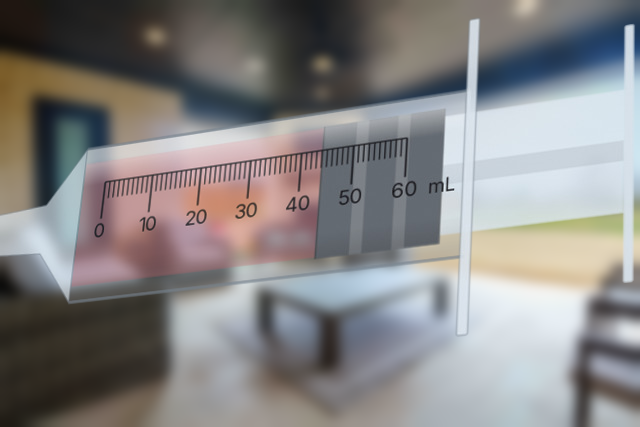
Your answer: 44 (mL)
